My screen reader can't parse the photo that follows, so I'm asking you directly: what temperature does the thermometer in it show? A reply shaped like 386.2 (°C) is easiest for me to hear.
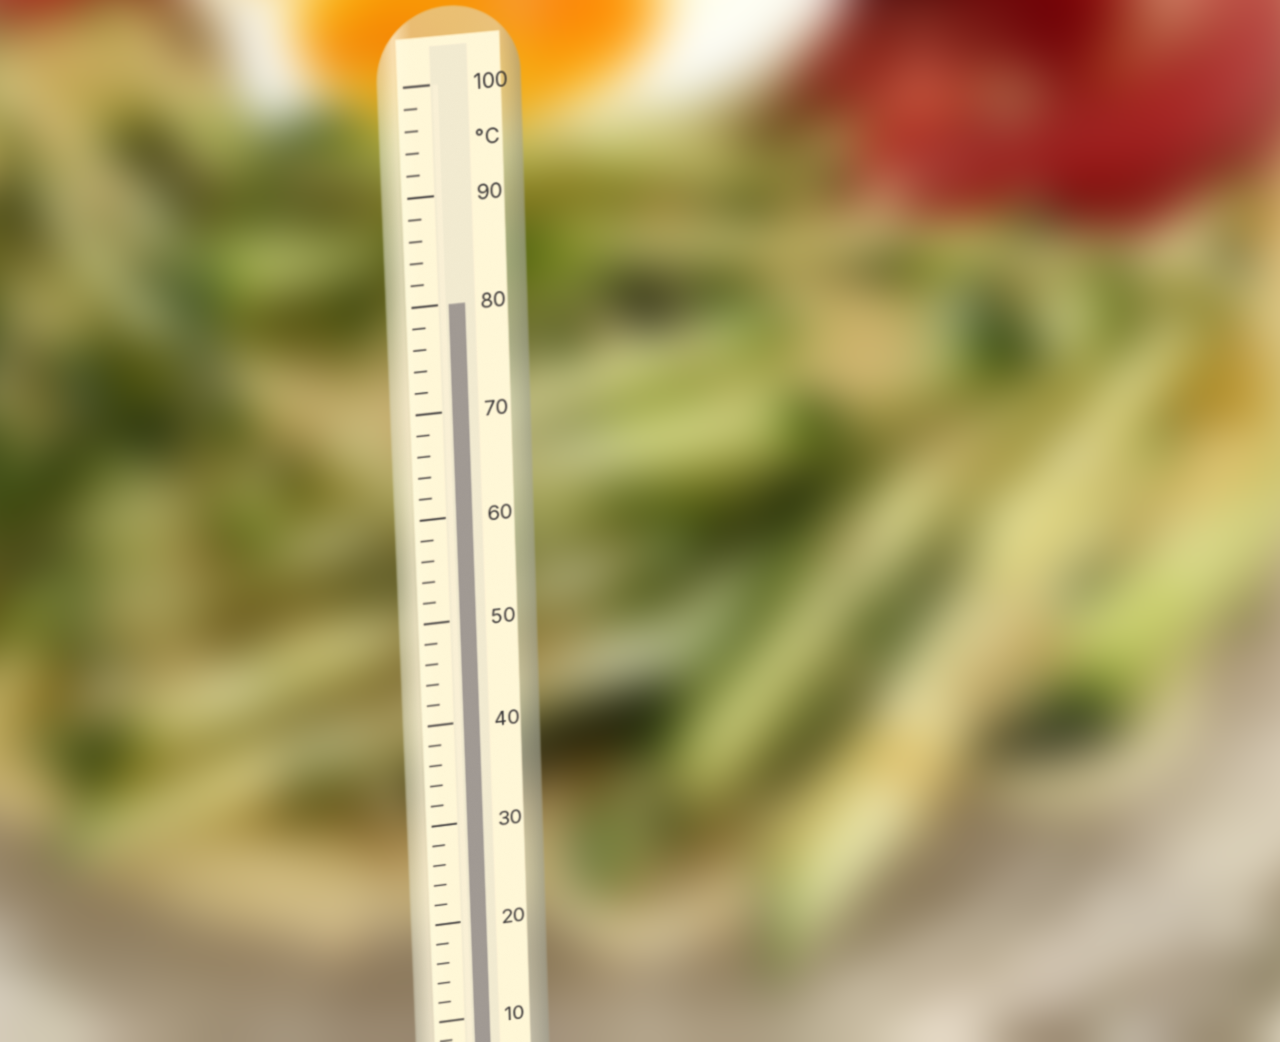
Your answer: 80 (°C)
